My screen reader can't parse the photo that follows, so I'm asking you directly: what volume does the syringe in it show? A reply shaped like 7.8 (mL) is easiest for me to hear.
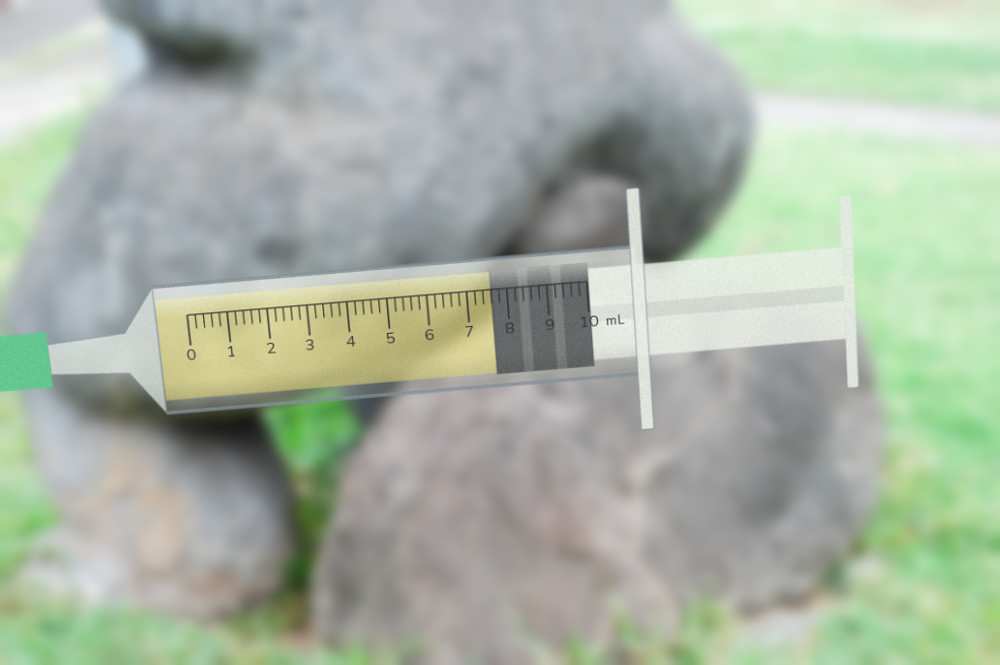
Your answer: 7.6 (mL)
